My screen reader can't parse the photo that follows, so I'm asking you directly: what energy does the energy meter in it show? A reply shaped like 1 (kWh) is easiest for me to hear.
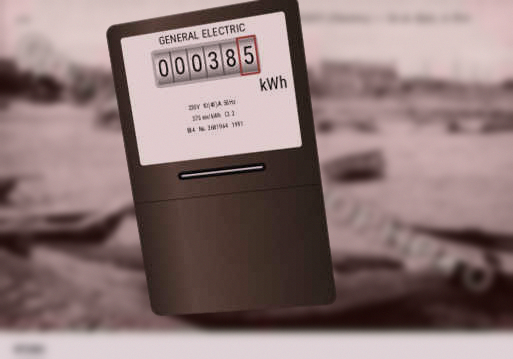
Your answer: 38.5 (kWh)
